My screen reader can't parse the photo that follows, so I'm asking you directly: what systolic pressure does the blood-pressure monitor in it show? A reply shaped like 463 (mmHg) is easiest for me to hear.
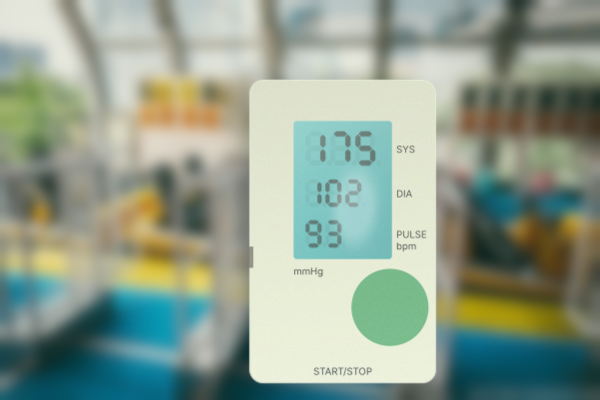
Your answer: 175 (mmHg)
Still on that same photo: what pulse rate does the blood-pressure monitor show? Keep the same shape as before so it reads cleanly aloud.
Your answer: 93 (bpm)
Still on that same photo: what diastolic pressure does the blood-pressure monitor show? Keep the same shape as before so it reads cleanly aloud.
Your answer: 102 (mmHg)
